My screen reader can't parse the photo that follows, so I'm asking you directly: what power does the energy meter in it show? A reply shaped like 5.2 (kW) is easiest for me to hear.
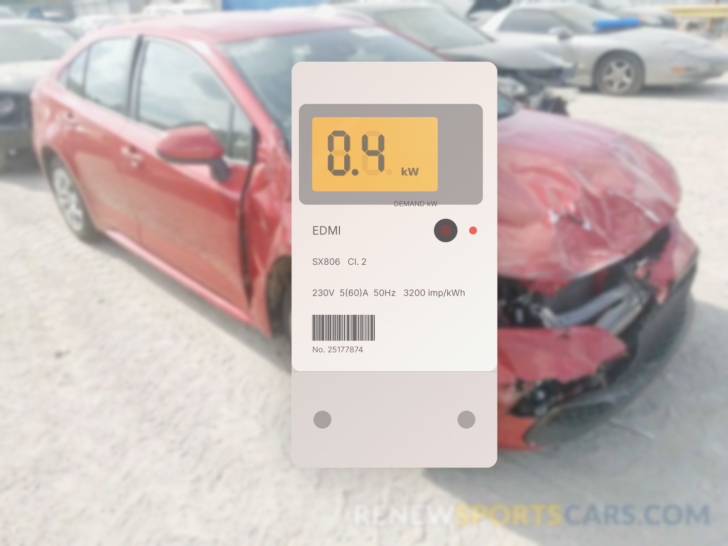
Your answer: 0.4 (kW)
